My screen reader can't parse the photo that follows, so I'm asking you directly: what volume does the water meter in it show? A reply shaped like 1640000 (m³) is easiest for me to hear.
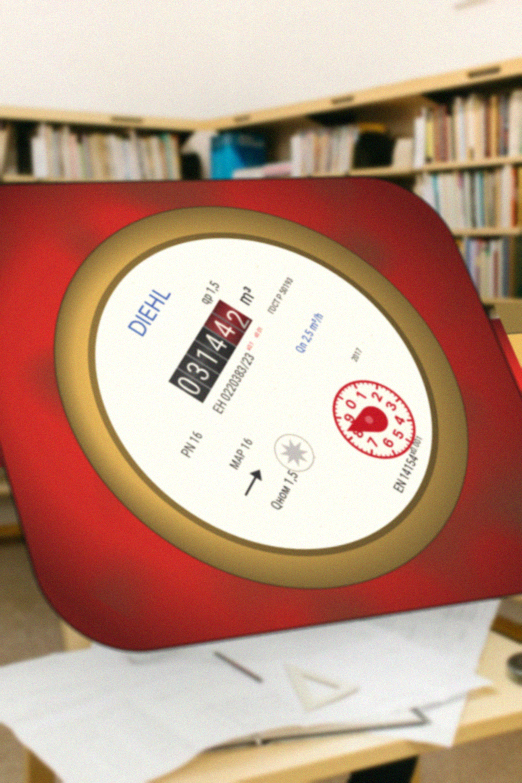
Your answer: 314.418 (m³)
